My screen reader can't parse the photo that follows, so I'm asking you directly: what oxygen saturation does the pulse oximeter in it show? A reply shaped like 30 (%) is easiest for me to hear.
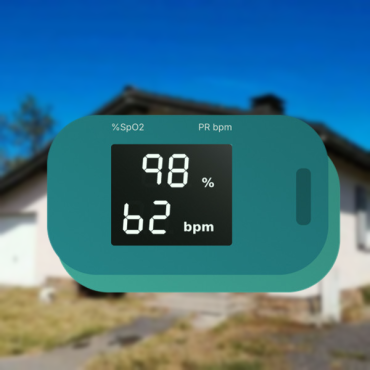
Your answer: 98 (%)
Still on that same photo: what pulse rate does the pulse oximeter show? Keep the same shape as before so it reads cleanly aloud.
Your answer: 62 (bpm)
